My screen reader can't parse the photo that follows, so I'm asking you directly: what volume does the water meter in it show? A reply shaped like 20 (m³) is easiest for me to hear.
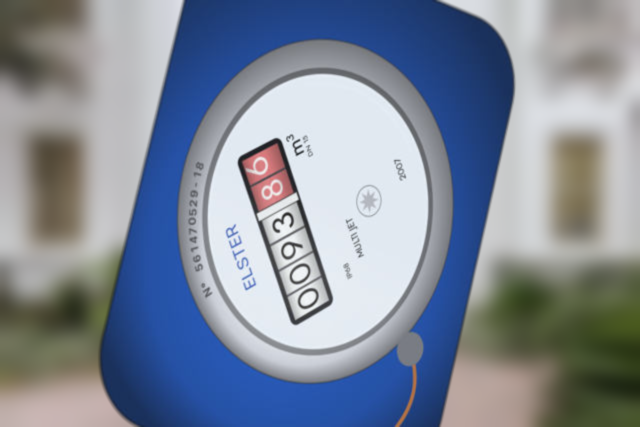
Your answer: 93.86 (m³)
